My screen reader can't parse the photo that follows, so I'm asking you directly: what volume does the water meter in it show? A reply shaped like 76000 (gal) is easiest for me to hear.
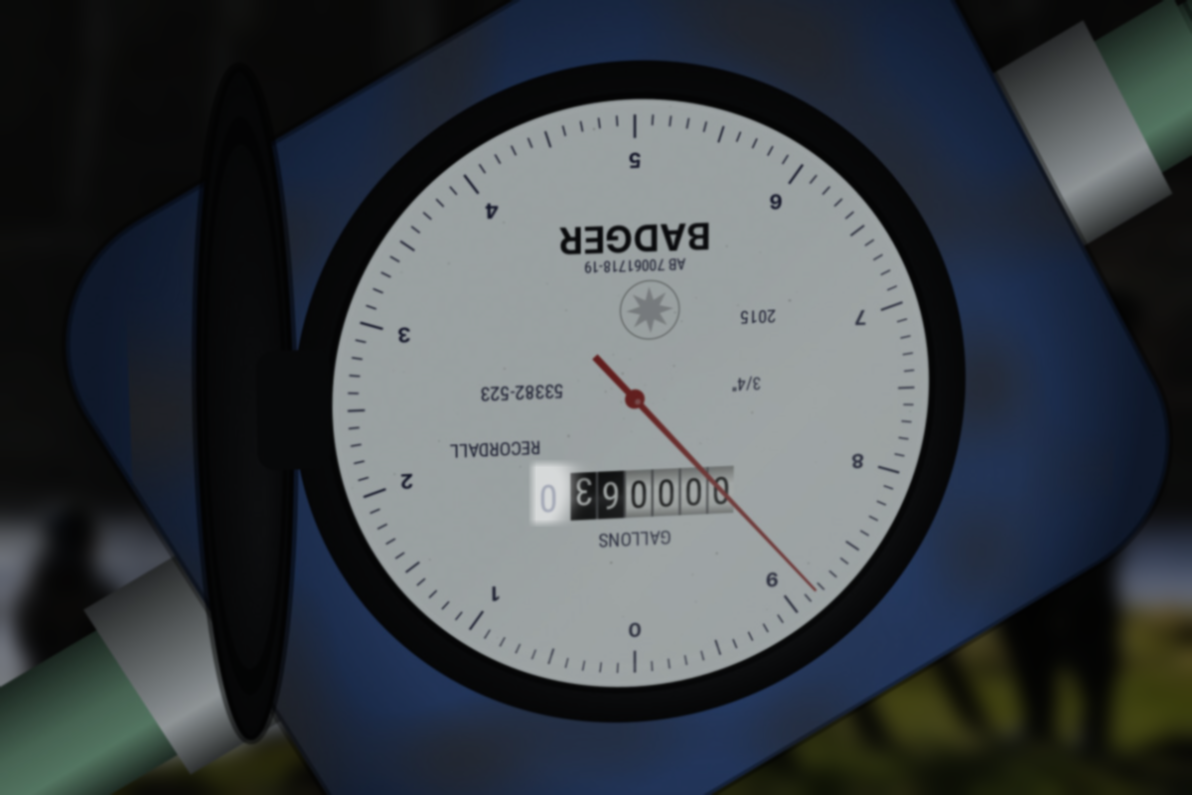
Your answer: 628.8 (gal)
